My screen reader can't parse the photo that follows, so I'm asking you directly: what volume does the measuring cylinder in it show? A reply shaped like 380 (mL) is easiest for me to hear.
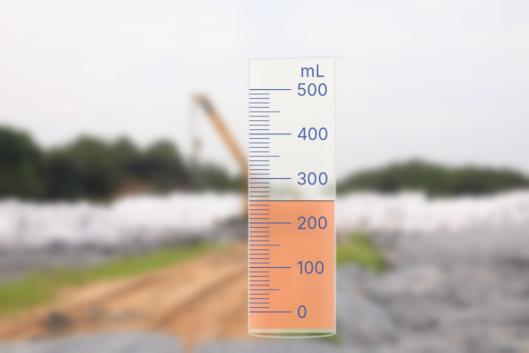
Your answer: 250 (mL)
